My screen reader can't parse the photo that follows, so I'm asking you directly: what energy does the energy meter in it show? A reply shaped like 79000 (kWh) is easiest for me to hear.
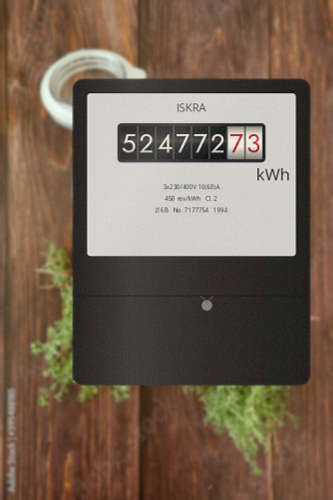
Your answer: 524772.73 (kWh)
